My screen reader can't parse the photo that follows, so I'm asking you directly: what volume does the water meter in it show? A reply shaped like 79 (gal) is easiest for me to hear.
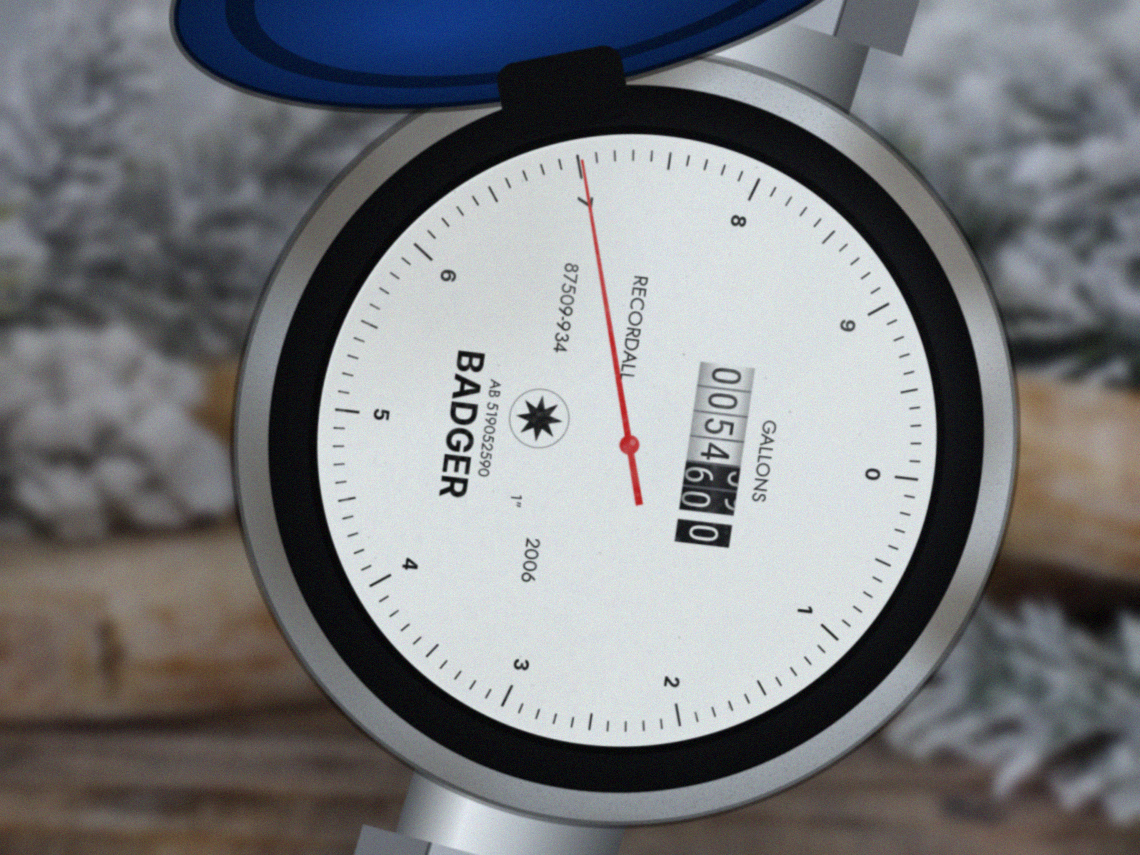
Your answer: 54597.0 (gal)
